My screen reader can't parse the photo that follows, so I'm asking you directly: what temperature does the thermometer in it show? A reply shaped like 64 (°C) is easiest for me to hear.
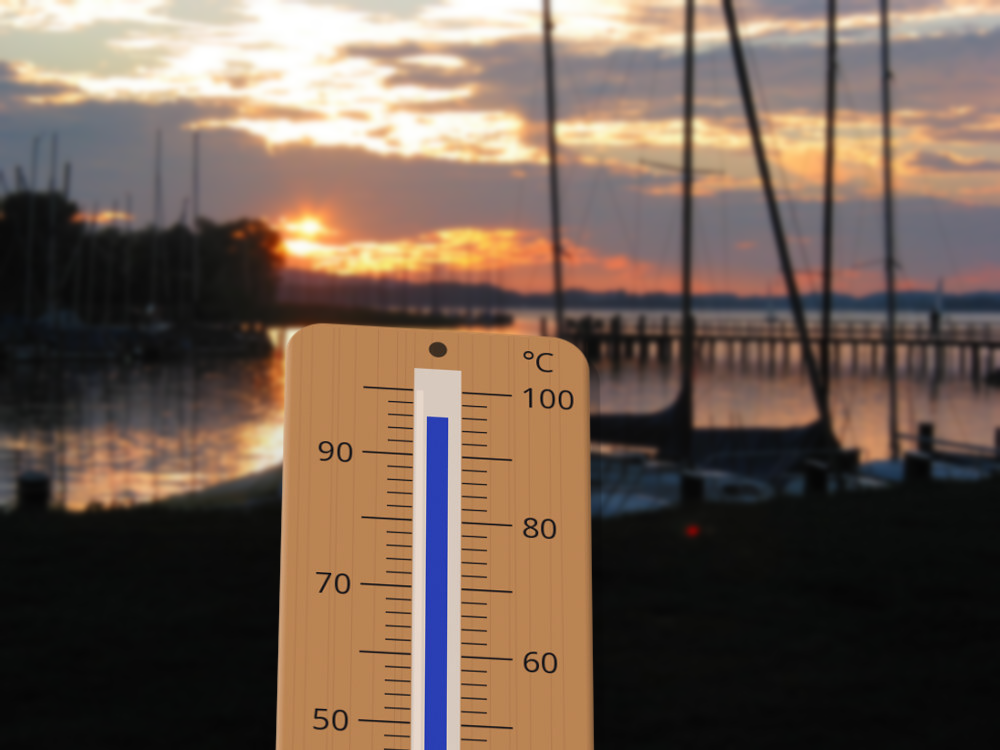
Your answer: 96 (°C)
